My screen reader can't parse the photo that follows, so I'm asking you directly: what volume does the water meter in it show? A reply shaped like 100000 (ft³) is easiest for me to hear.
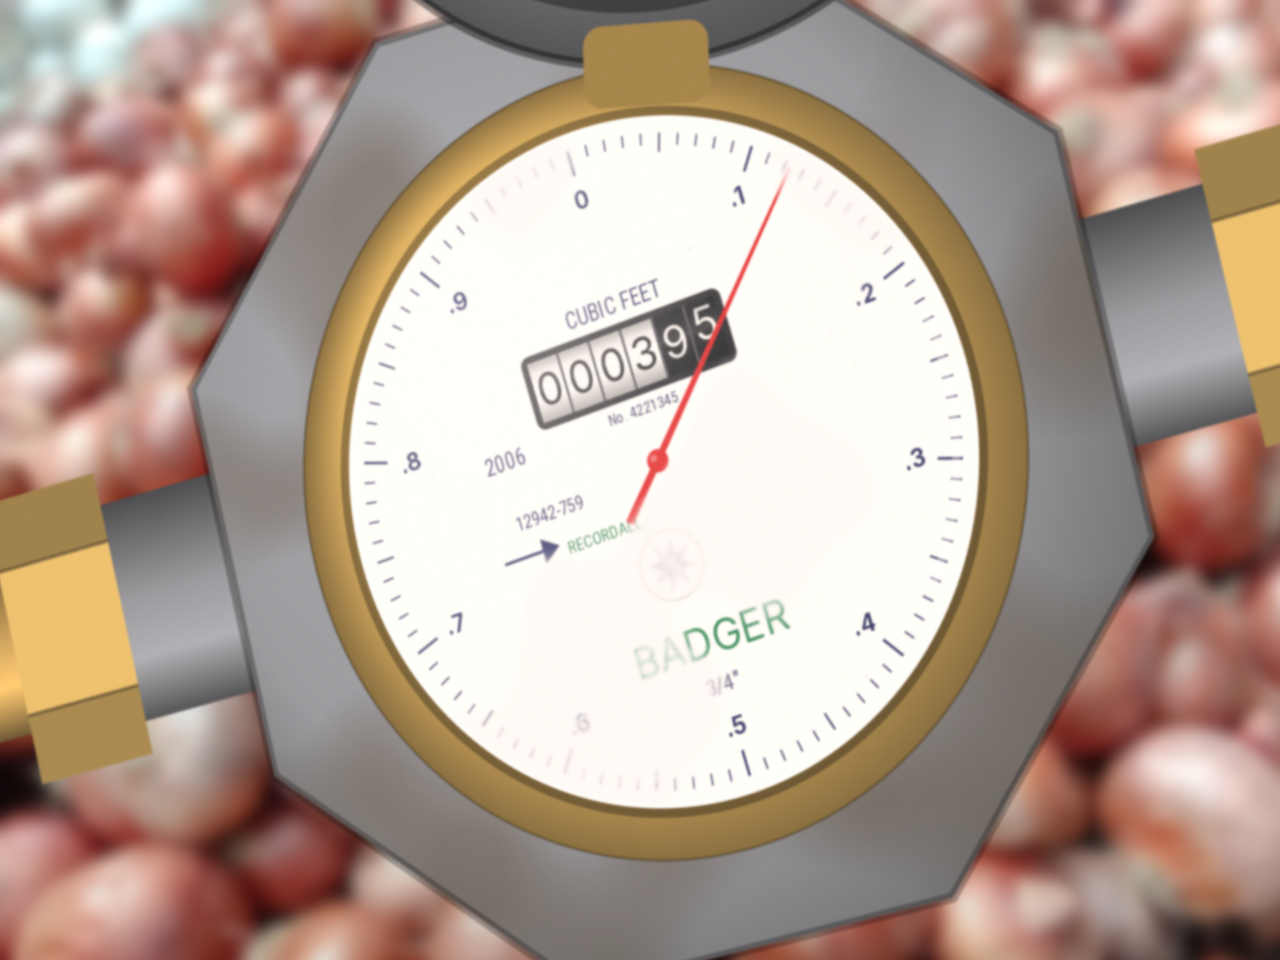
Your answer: 395.12 (ft³)
